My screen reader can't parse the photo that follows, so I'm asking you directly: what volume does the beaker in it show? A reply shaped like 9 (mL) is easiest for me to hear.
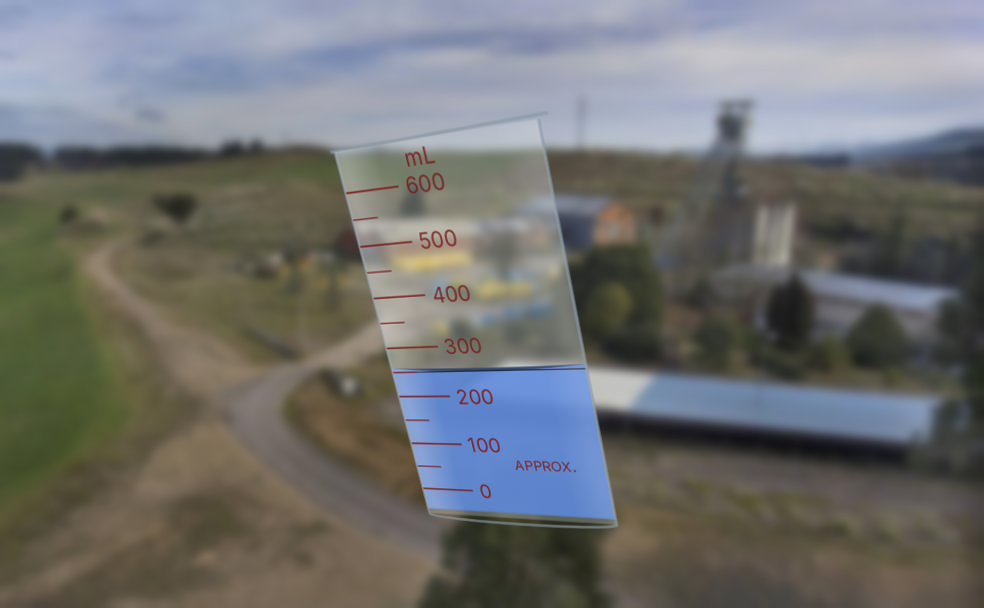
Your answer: 250 (mL)
